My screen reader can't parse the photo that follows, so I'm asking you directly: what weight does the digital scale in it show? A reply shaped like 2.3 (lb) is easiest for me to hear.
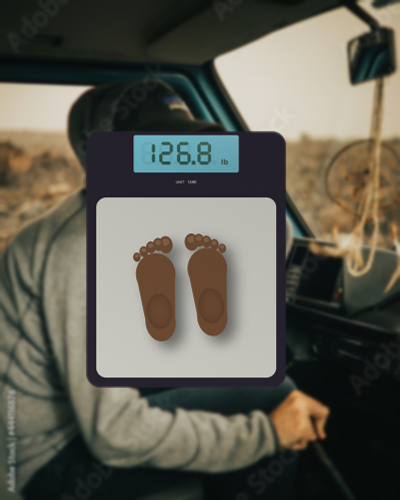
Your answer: 126.8 (lb)
